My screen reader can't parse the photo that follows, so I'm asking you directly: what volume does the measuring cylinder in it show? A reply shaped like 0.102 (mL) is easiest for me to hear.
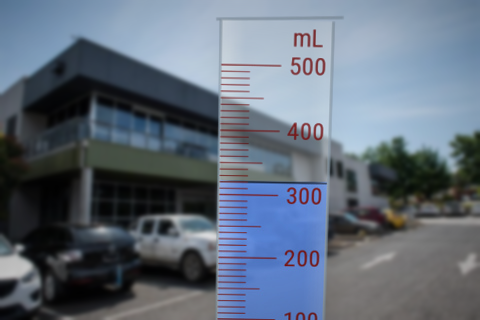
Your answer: 320 (mL)
